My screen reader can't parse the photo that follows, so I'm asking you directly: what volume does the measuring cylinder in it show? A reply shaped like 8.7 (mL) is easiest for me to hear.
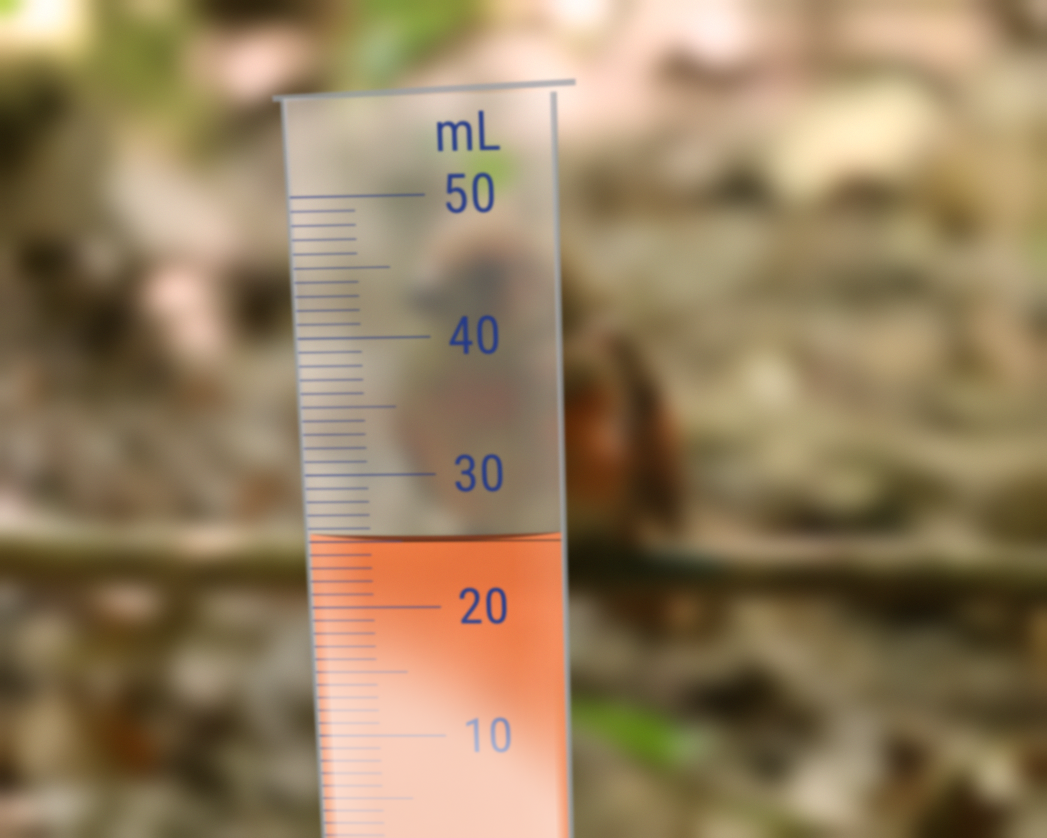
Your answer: 25 (mL)
